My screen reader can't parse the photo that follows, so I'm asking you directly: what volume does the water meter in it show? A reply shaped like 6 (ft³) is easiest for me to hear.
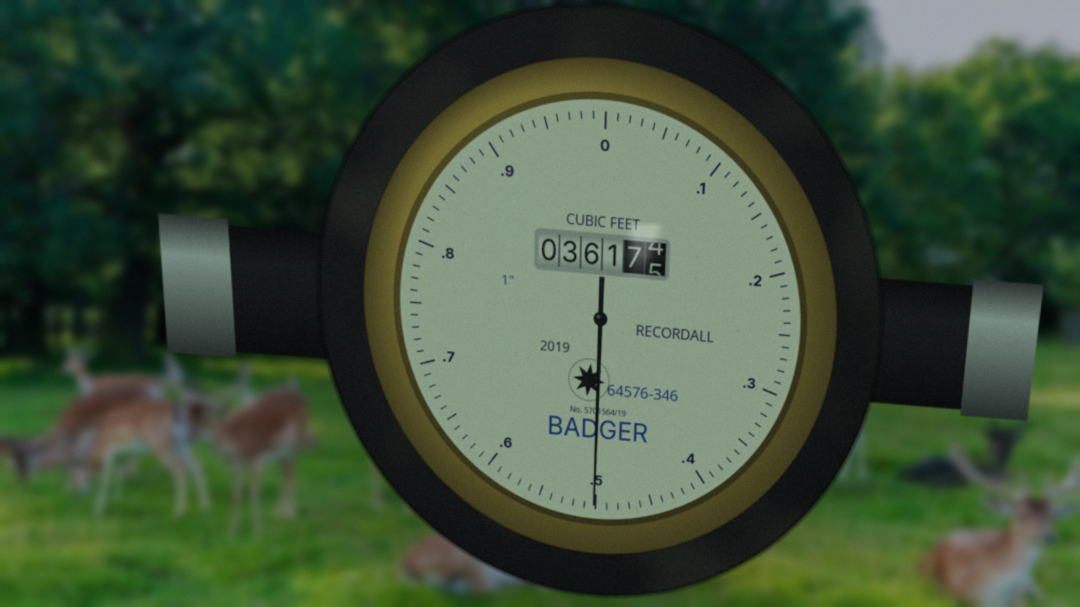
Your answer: 36174.50 (ft³)
